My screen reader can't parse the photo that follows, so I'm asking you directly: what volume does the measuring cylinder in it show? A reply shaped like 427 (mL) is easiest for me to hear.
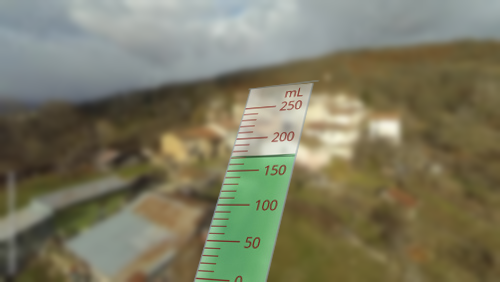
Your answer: 170 (mL)
